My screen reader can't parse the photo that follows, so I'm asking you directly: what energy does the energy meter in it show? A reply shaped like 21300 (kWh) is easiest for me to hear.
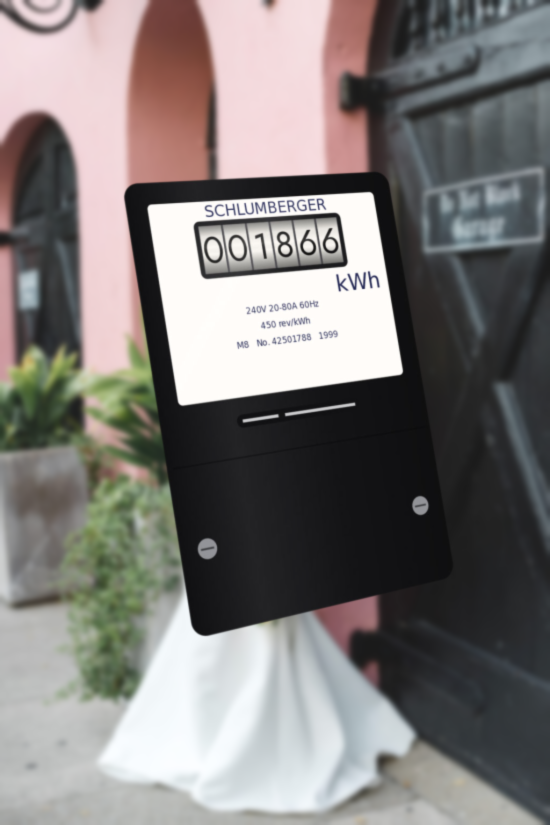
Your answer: 1866 (kWh)
